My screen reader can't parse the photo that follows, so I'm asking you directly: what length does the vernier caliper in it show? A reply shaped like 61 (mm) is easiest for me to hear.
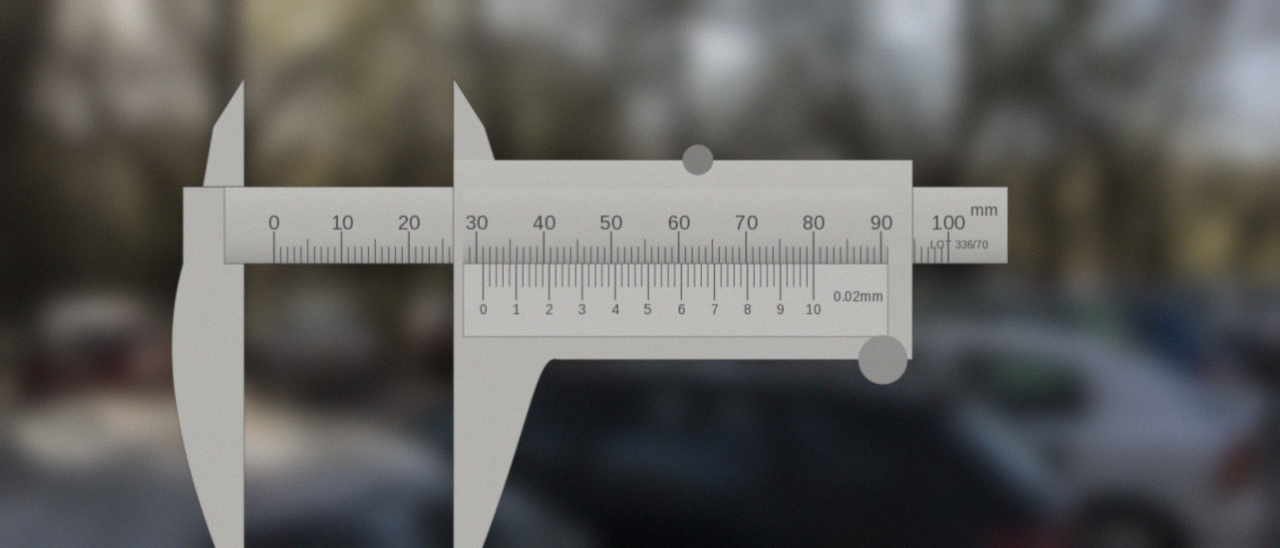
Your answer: 31.0 (mm)
